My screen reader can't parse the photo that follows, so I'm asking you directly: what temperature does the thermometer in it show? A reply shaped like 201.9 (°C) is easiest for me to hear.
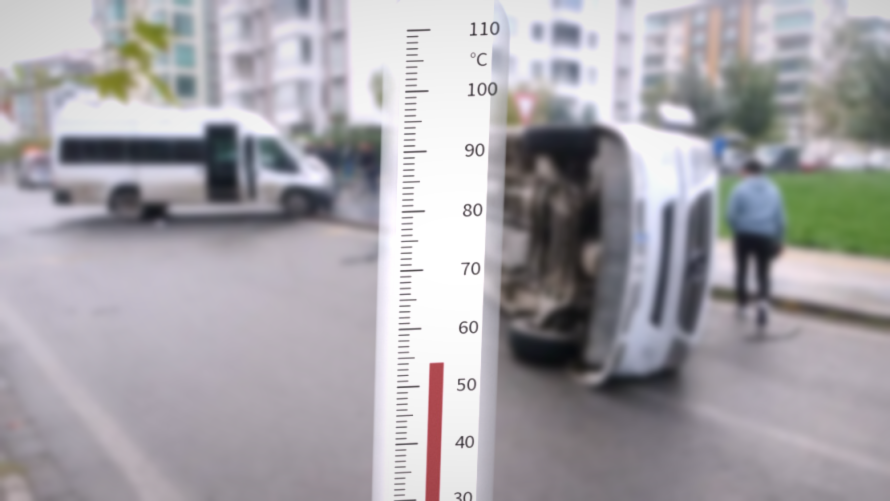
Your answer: 54 (°C)
